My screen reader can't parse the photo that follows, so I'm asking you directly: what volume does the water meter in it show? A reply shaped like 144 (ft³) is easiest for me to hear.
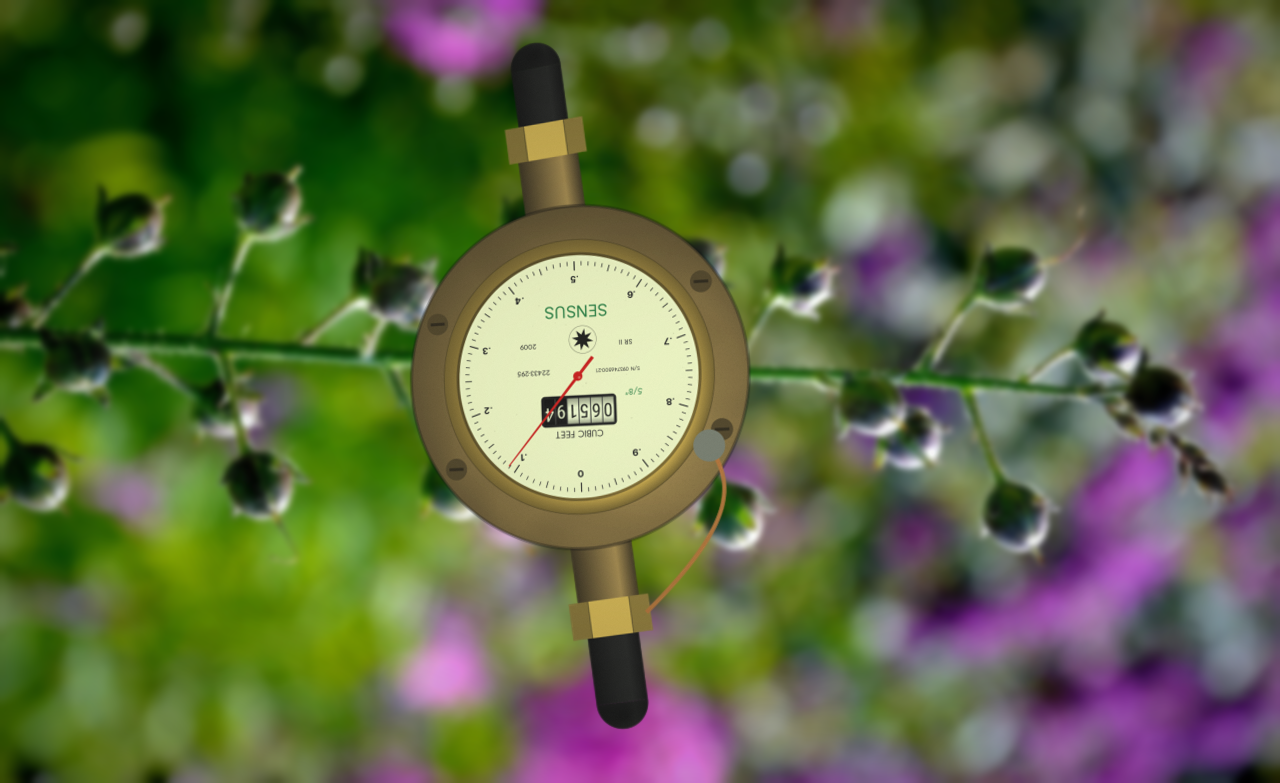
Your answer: 65194.11 (ft³)
